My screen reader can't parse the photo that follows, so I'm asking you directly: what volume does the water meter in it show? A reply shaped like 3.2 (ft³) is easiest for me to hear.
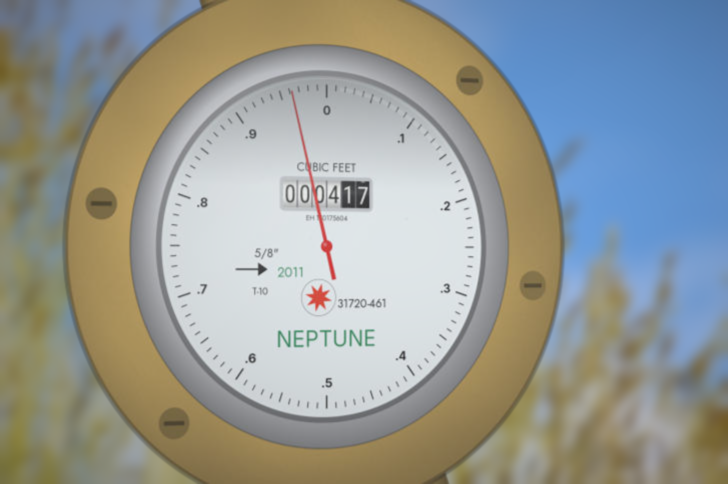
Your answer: 416.96 (ft³)
